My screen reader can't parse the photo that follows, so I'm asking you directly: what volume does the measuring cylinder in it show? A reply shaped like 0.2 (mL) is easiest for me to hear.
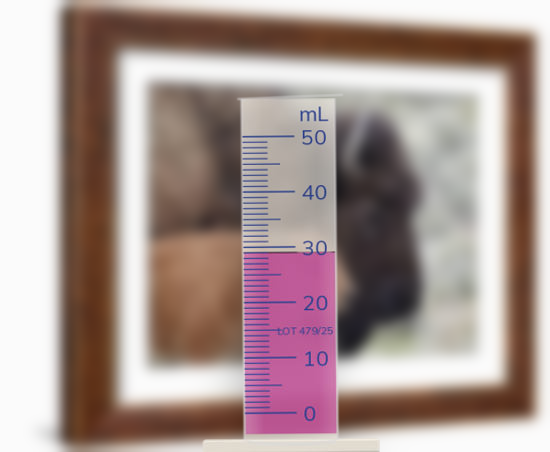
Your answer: 29 (mL)
